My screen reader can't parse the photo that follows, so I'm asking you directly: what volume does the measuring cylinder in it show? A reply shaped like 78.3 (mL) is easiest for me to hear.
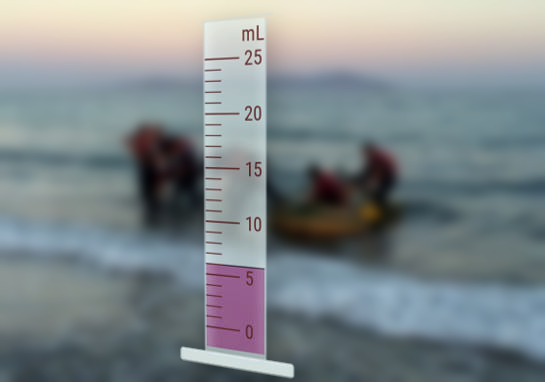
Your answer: 6 (mL)
